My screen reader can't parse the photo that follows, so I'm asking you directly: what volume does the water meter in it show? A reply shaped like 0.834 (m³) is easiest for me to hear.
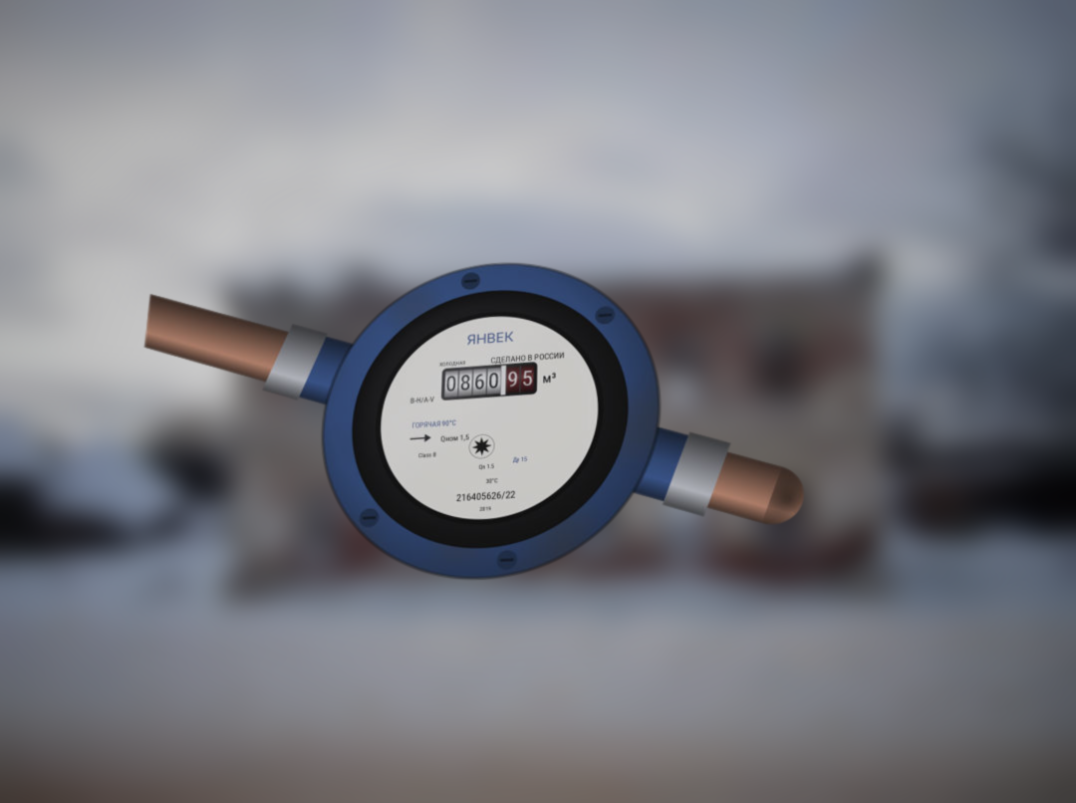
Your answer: 860.95 (m³)
